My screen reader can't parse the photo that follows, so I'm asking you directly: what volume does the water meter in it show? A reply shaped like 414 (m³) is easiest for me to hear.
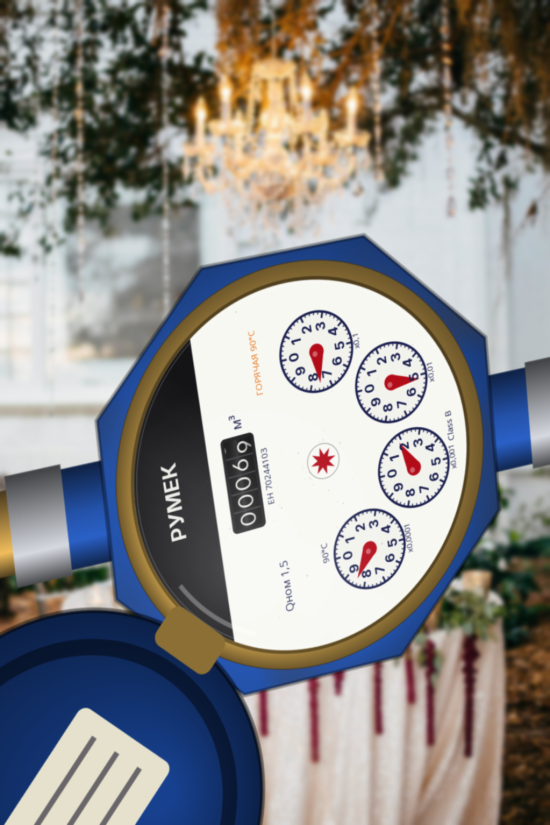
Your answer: 68.7518 (m³)
